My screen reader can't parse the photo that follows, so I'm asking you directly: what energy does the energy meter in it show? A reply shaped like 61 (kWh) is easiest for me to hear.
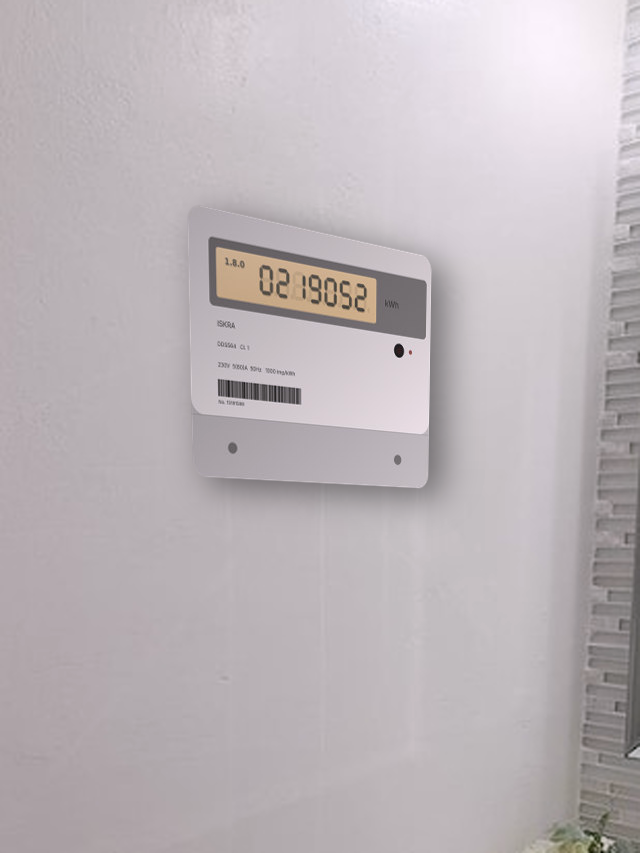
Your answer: 219052 (kWh)
